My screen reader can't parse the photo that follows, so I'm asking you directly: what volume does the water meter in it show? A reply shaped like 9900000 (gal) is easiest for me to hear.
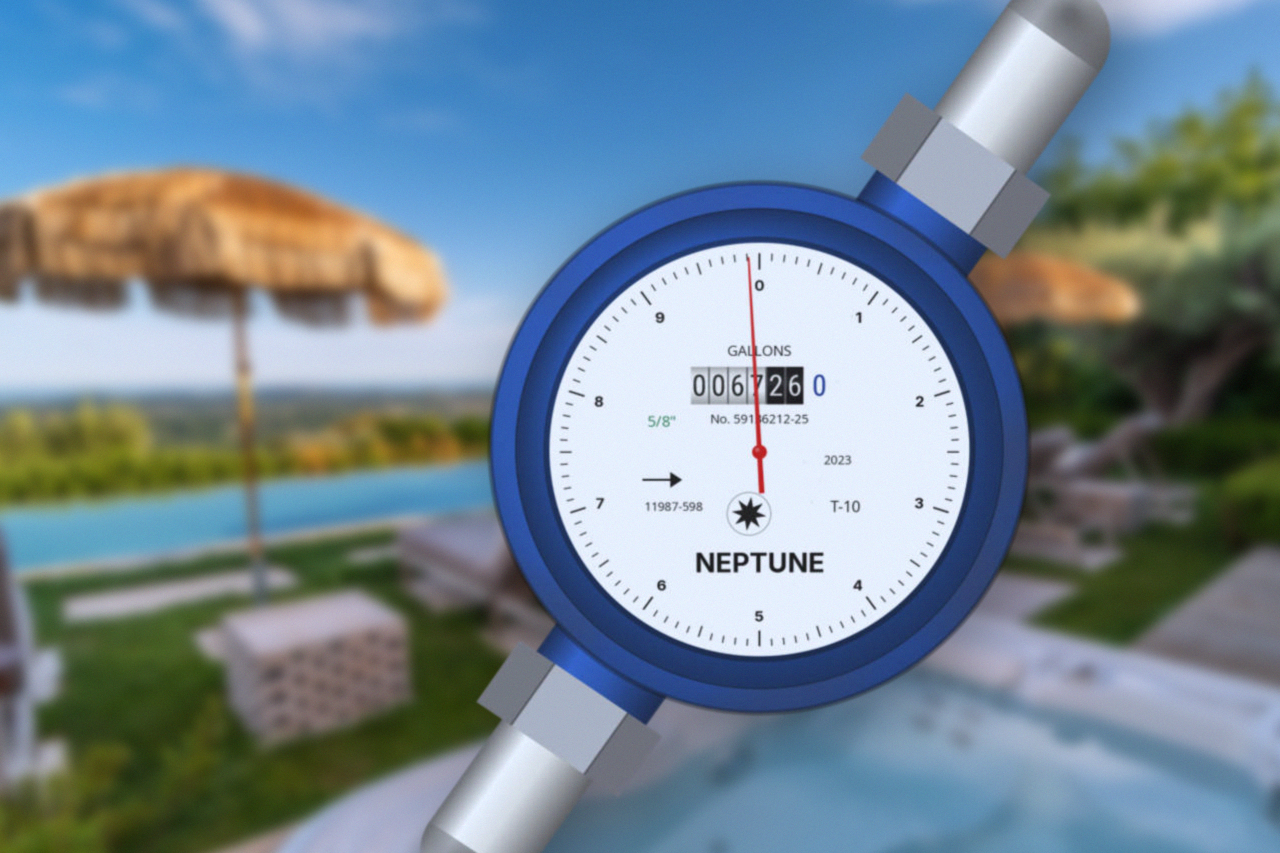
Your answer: 67259.9 (gal)
